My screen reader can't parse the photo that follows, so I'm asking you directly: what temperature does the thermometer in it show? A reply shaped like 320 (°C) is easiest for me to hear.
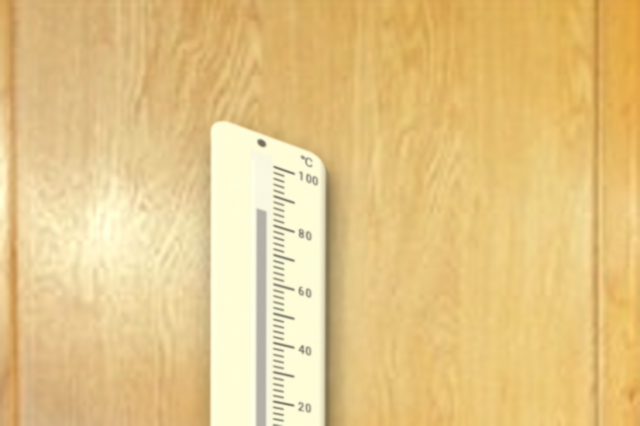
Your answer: 84 (°C)
